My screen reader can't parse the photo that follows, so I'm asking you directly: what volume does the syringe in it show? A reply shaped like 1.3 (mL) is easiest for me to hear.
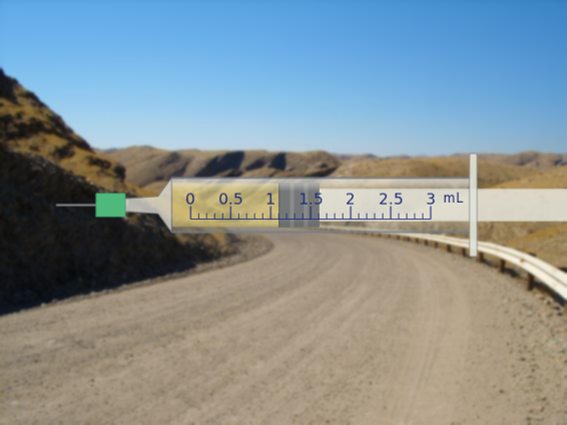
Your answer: 1.1 (mL)
